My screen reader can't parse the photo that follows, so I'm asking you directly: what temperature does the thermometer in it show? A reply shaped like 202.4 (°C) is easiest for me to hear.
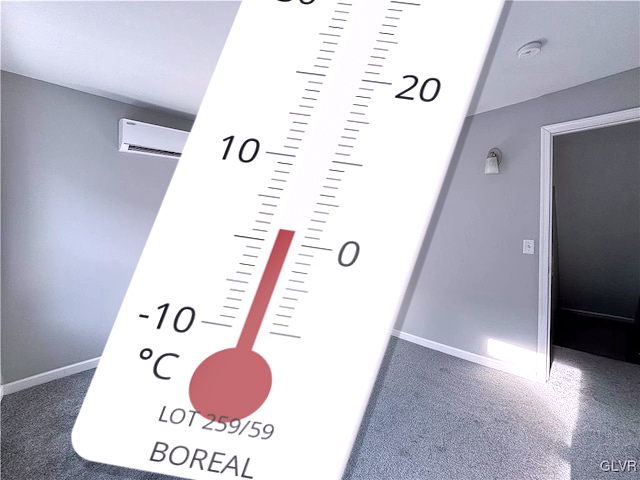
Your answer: 1.5 (°C)
